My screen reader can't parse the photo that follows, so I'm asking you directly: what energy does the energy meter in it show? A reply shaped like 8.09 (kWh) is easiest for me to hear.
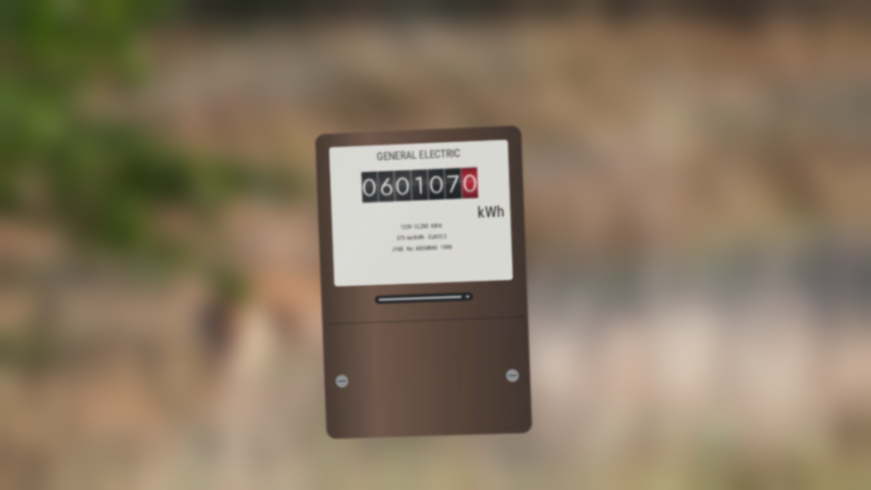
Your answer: 60107.0 (kWh)
